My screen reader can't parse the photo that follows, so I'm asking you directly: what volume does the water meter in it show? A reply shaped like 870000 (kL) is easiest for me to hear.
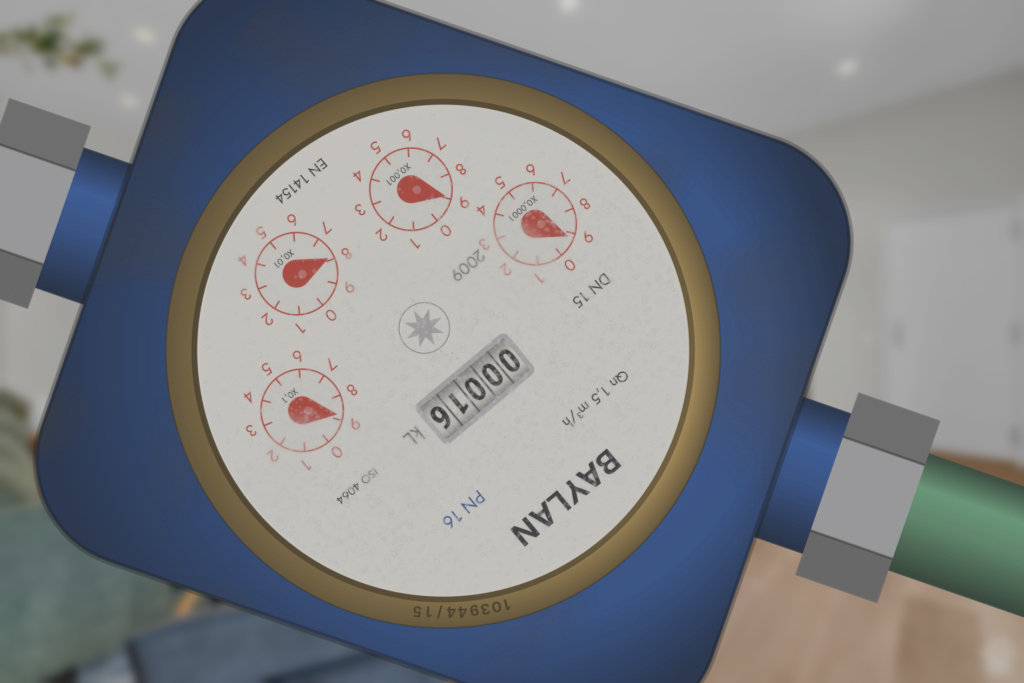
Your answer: 16.8789 (kL)
